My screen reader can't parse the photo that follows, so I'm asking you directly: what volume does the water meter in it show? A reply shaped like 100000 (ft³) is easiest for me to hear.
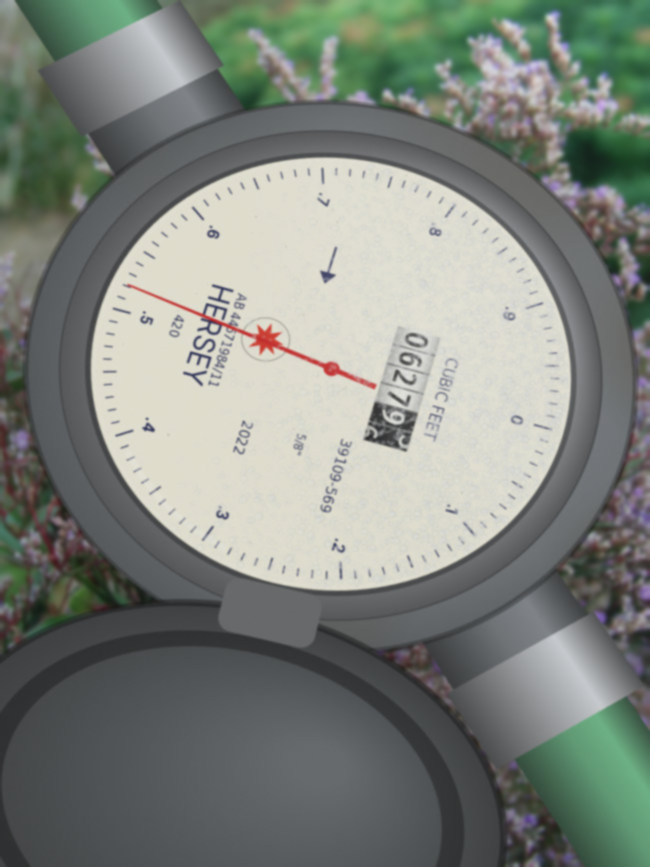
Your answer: 62795.52 (ft³)
